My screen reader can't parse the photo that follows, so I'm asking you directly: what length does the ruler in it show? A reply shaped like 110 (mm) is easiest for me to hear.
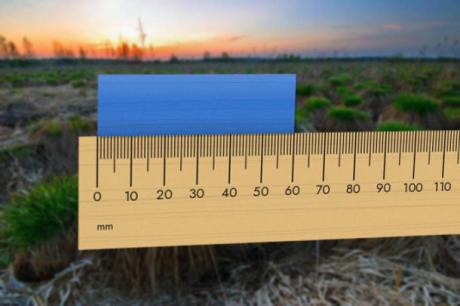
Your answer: 60 (mm)
